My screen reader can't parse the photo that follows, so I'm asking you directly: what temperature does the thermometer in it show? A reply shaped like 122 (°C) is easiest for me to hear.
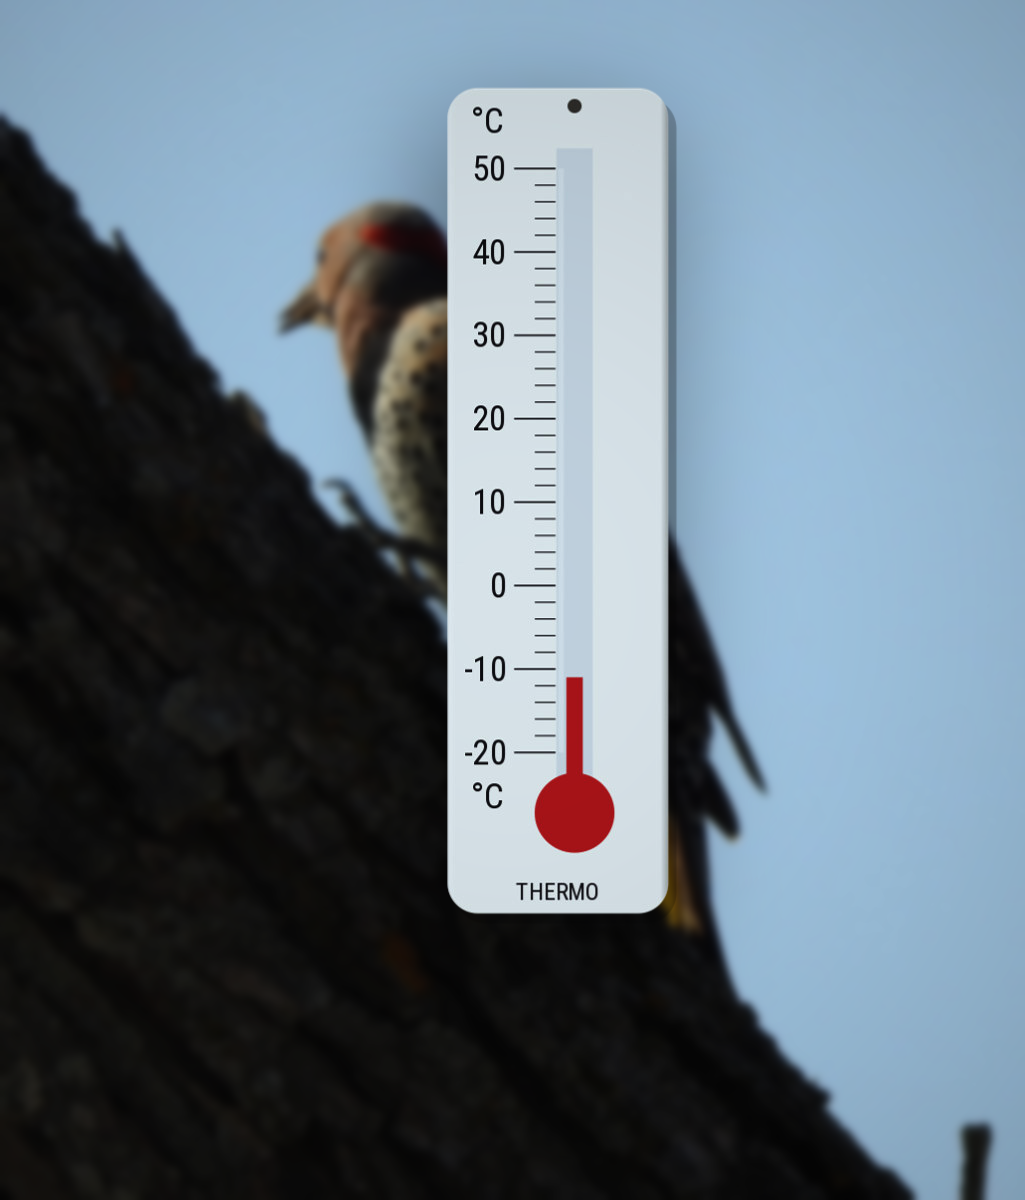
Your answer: -11 (°C)
